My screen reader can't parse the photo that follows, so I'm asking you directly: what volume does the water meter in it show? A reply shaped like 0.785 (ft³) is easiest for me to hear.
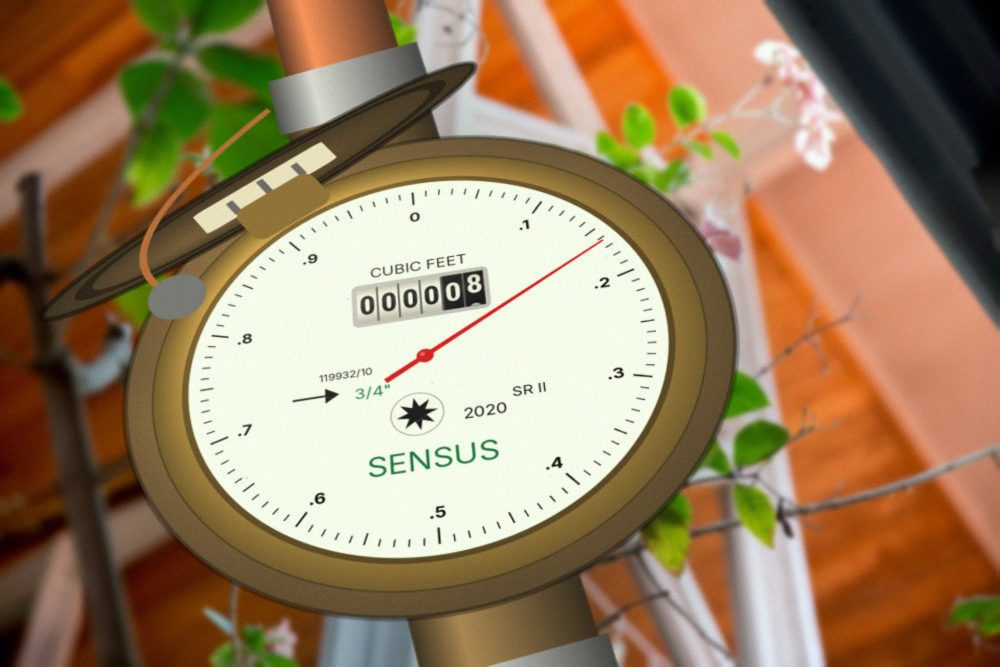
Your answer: 8.16 (ft³)
